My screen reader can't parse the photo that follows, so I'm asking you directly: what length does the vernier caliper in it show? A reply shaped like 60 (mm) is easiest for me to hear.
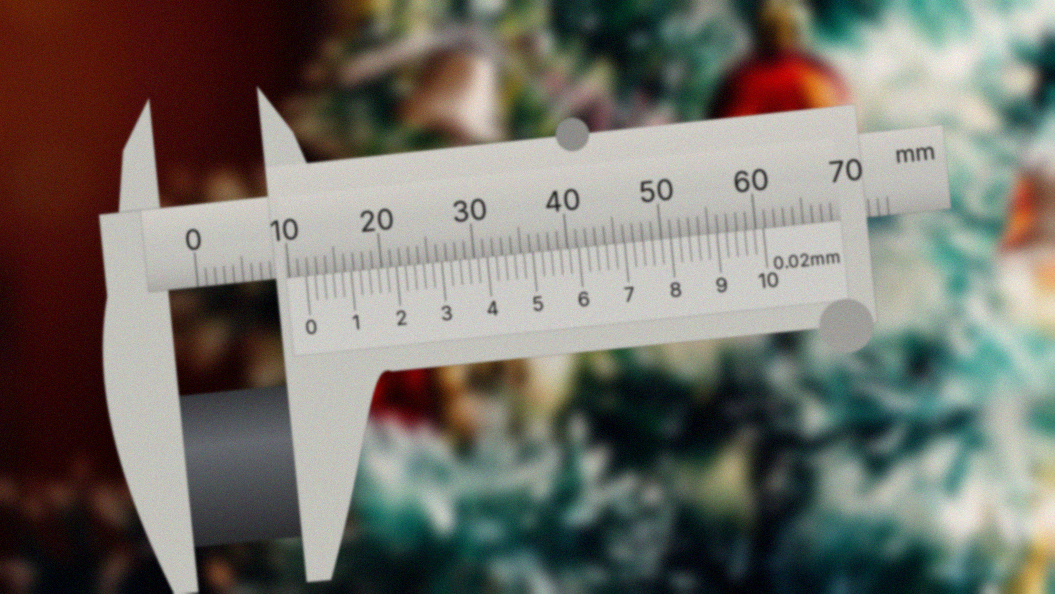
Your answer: 11.8 (mm)
